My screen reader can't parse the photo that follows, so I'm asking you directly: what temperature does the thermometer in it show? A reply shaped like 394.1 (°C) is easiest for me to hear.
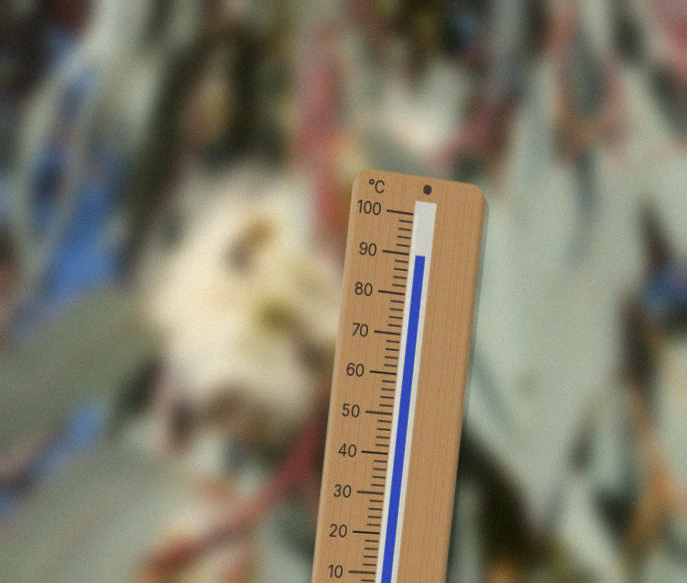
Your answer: 90 (°C)
